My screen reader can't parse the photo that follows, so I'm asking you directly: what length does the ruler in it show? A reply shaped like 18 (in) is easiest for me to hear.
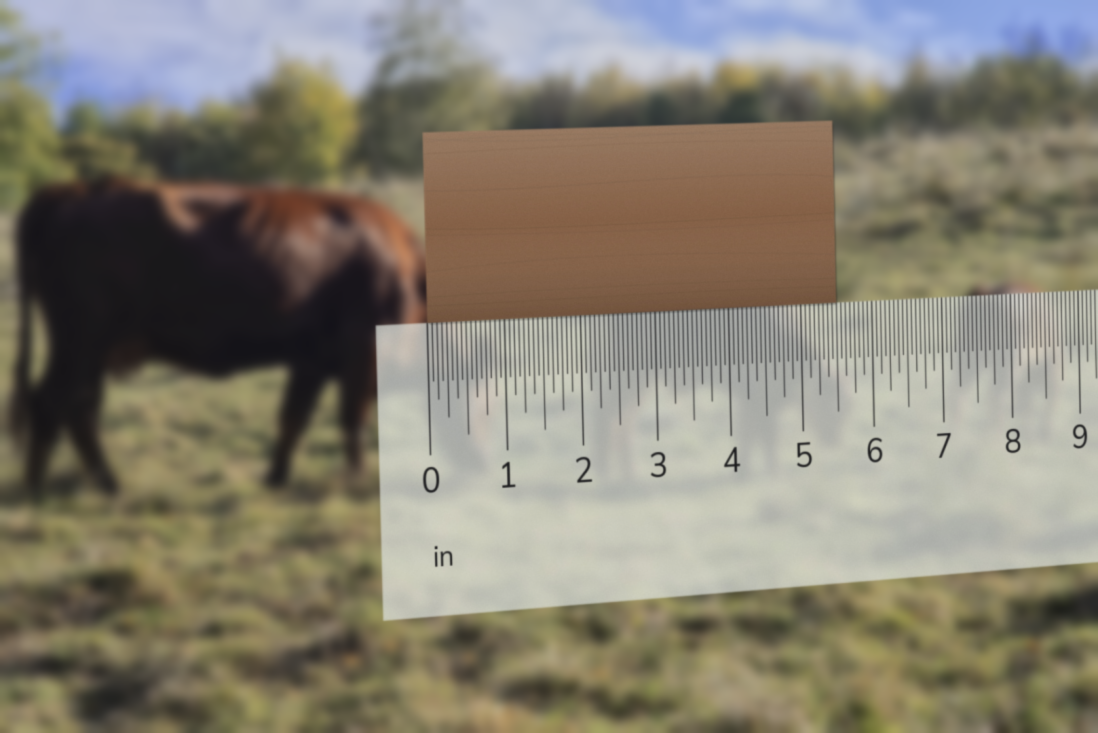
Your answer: 5.5 (in)
